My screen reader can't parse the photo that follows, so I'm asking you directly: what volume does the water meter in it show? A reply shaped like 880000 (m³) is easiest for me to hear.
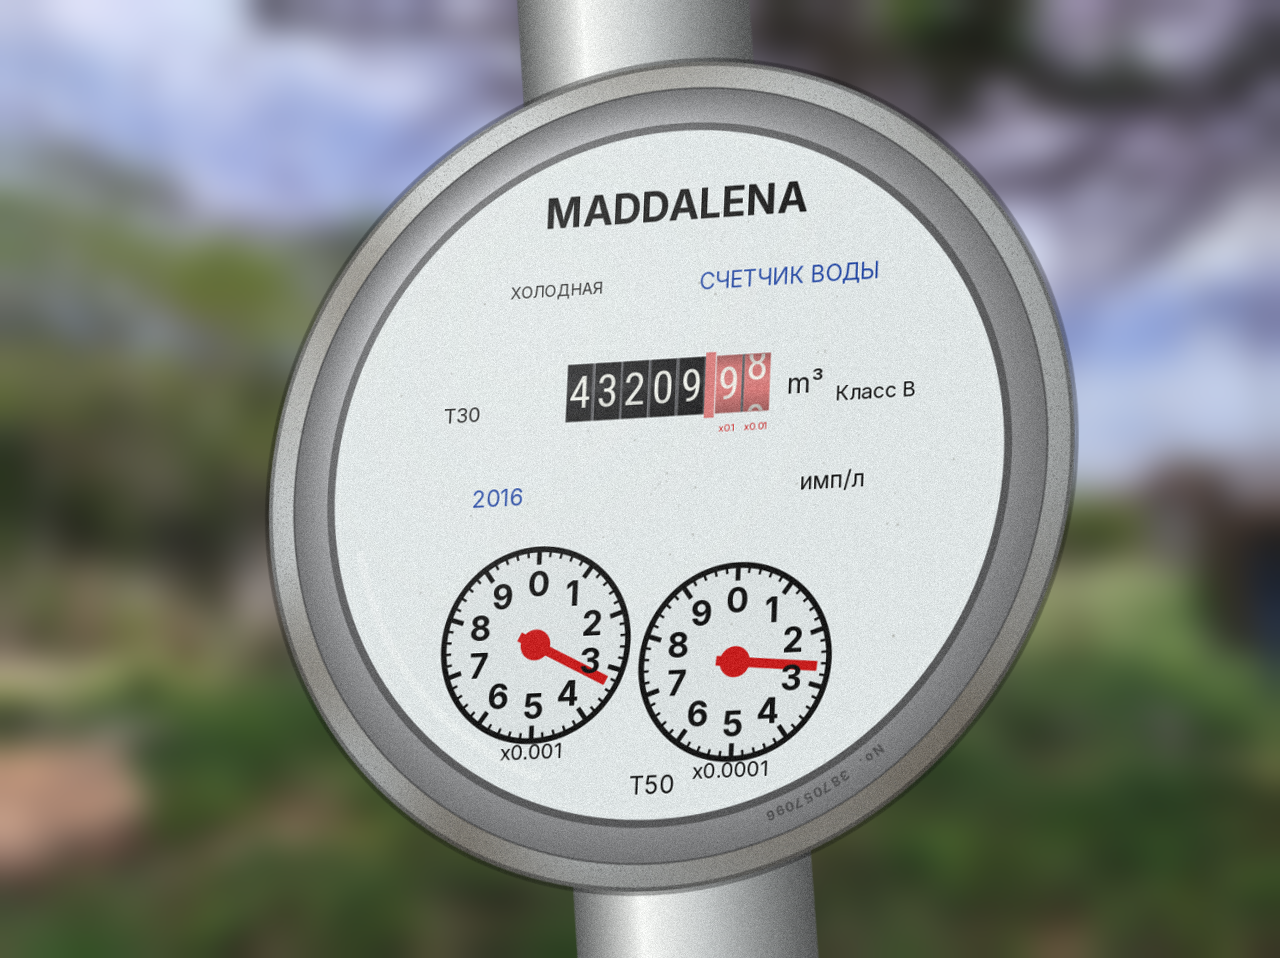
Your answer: 43209.9832 (m³)
